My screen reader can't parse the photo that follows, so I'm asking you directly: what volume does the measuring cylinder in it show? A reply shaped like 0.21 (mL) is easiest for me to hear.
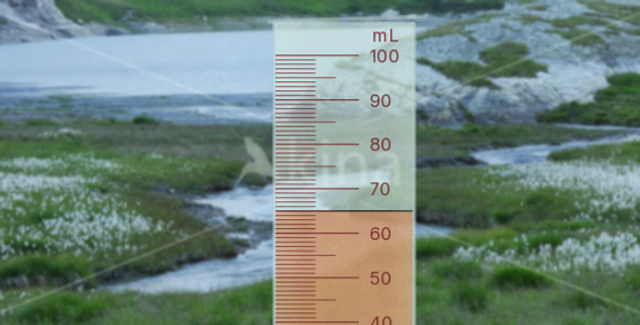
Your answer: 65 (mL)
